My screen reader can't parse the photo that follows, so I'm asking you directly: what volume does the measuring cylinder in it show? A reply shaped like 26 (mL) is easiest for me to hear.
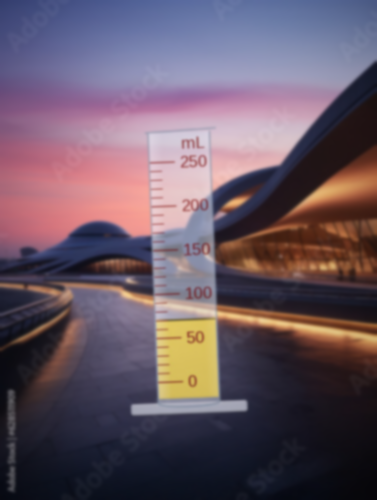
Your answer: 70 (mL)
